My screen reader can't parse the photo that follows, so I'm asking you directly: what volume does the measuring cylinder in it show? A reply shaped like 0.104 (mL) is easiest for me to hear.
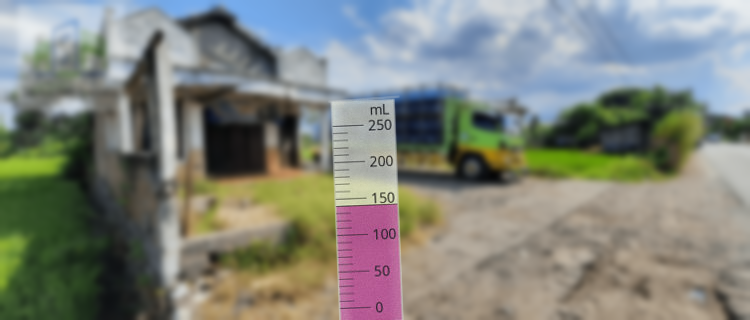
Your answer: 140 (mL)
